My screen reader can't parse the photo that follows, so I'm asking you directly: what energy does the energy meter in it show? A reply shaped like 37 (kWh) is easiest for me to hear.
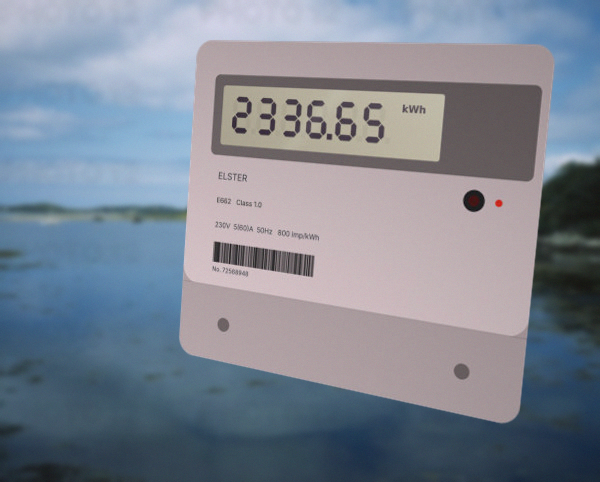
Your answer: 2336.65 (kWh)
